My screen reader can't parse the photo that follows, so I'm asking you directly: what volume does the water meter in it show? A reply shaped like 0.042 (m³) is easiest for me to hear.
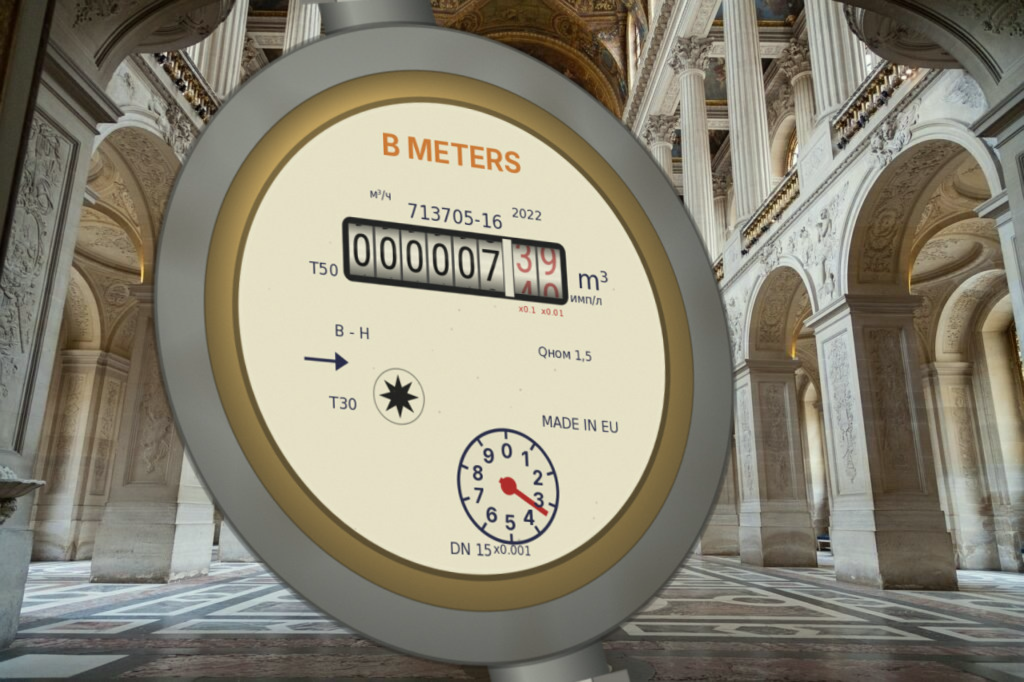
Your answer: 7.393 (m³)
